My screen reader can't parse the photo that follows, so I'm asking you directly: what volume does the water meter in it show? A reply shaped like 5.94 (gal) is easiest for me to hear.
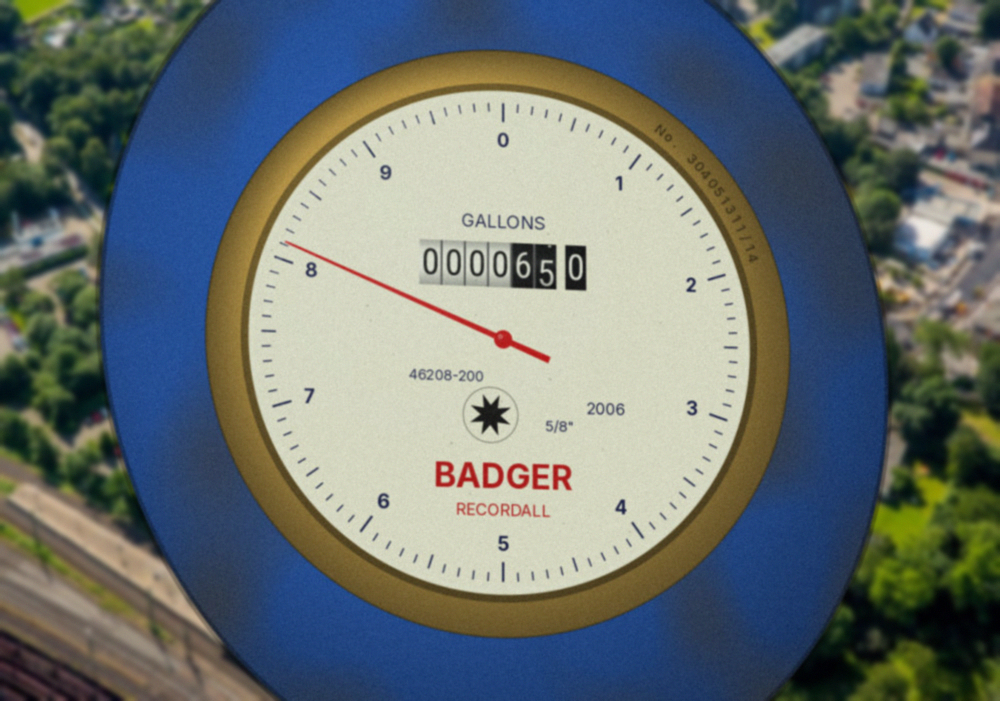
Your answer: 648.1 (gal)
